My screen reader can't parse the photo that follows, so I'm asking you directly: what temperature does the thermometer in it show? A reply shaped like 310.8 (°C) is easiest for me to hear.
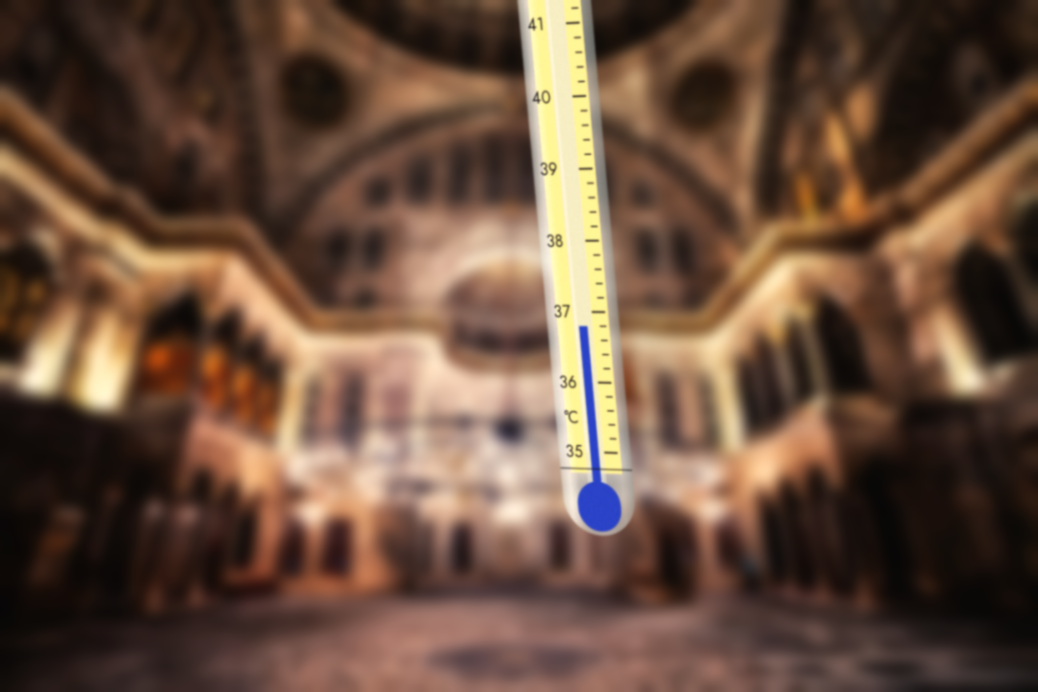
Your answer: 36.8 (°C)
